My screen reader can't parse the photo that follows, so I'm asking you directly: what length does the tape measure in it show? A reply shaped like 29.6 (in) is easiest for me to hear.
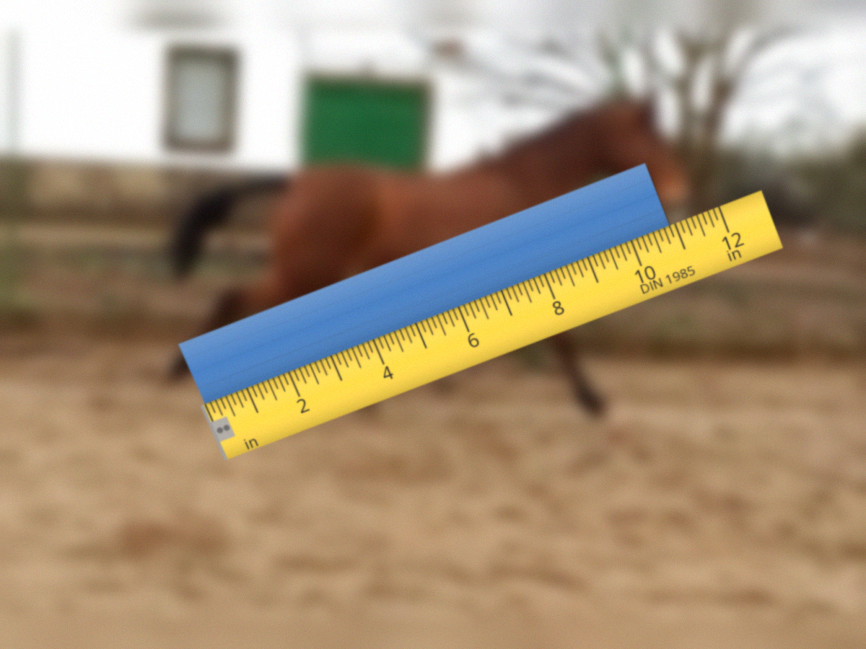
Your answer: 10.875 (in)
